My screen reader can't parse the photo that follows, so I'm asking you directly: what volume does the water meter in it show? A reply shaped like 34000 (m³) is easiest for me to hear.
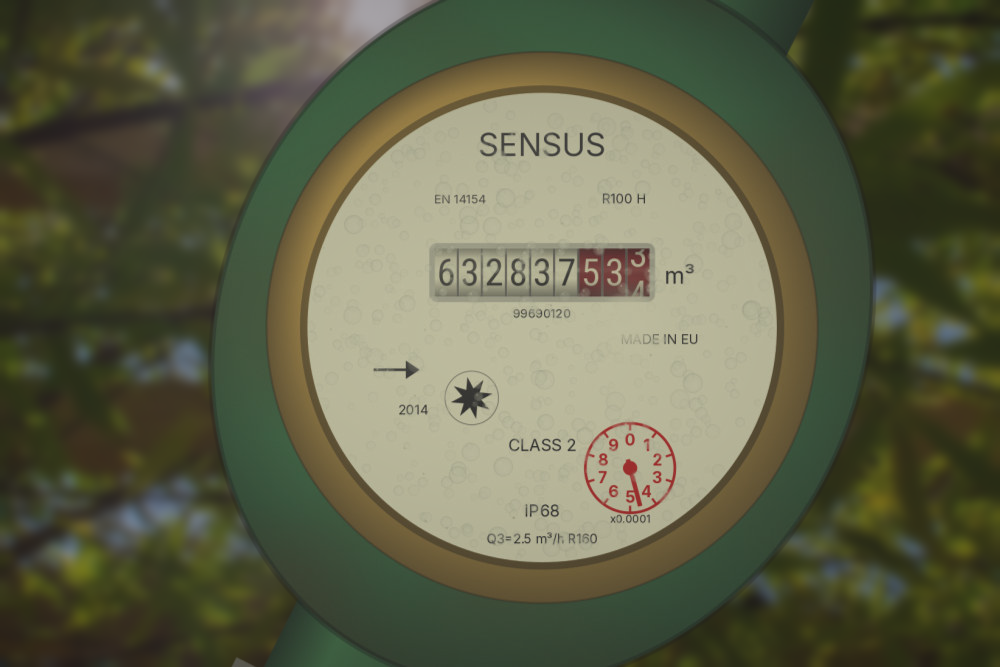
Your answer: 632837.5334 (m³)
